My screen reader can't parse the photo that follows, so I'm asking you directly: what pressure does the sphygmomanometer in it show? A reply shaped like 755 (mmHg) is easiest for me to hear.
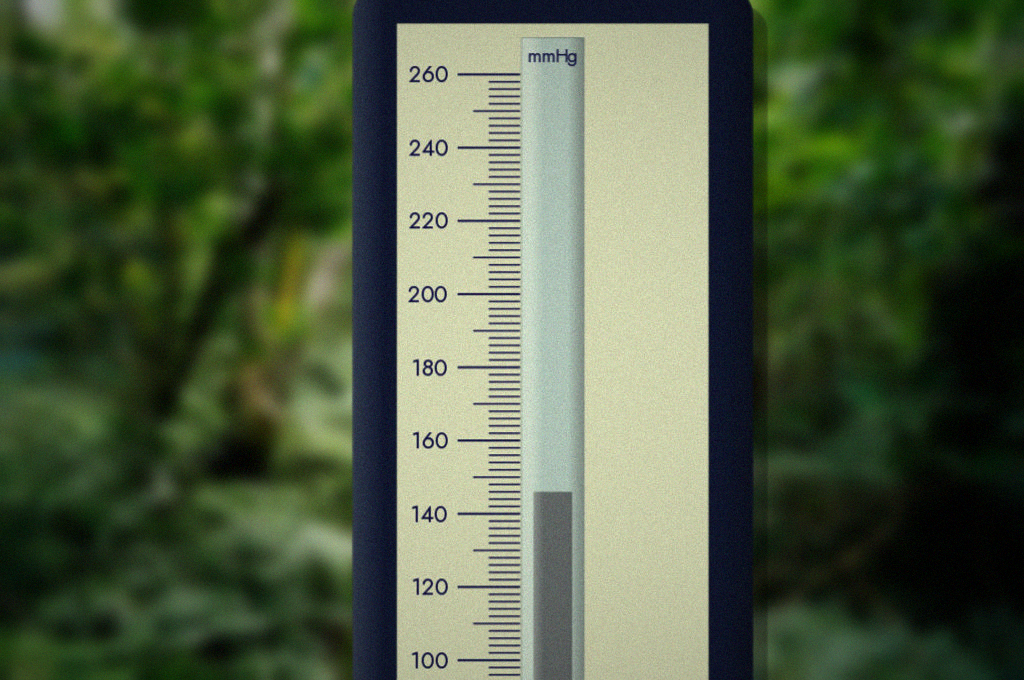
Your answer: 146 (mmHg)
